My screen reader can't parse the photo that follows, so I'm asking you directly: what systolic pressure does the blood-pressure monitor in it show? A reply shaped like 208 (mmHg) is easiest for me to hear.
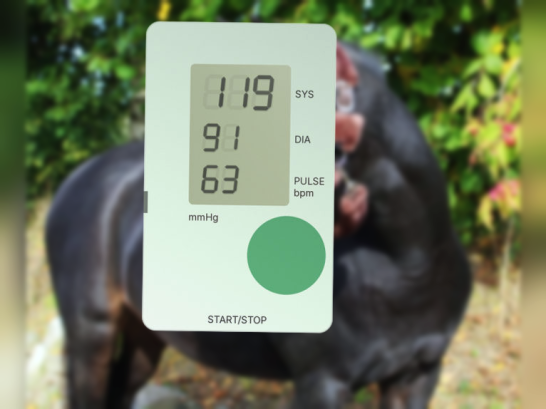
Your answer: 119 (mmHg)
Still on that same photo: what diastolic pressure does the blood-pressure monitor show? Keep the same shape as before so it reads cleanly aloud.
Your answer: 91 (mmHg)
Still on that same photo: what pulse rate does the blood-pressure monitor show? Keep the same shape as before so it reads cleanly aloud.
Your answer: 63 (bpm)
